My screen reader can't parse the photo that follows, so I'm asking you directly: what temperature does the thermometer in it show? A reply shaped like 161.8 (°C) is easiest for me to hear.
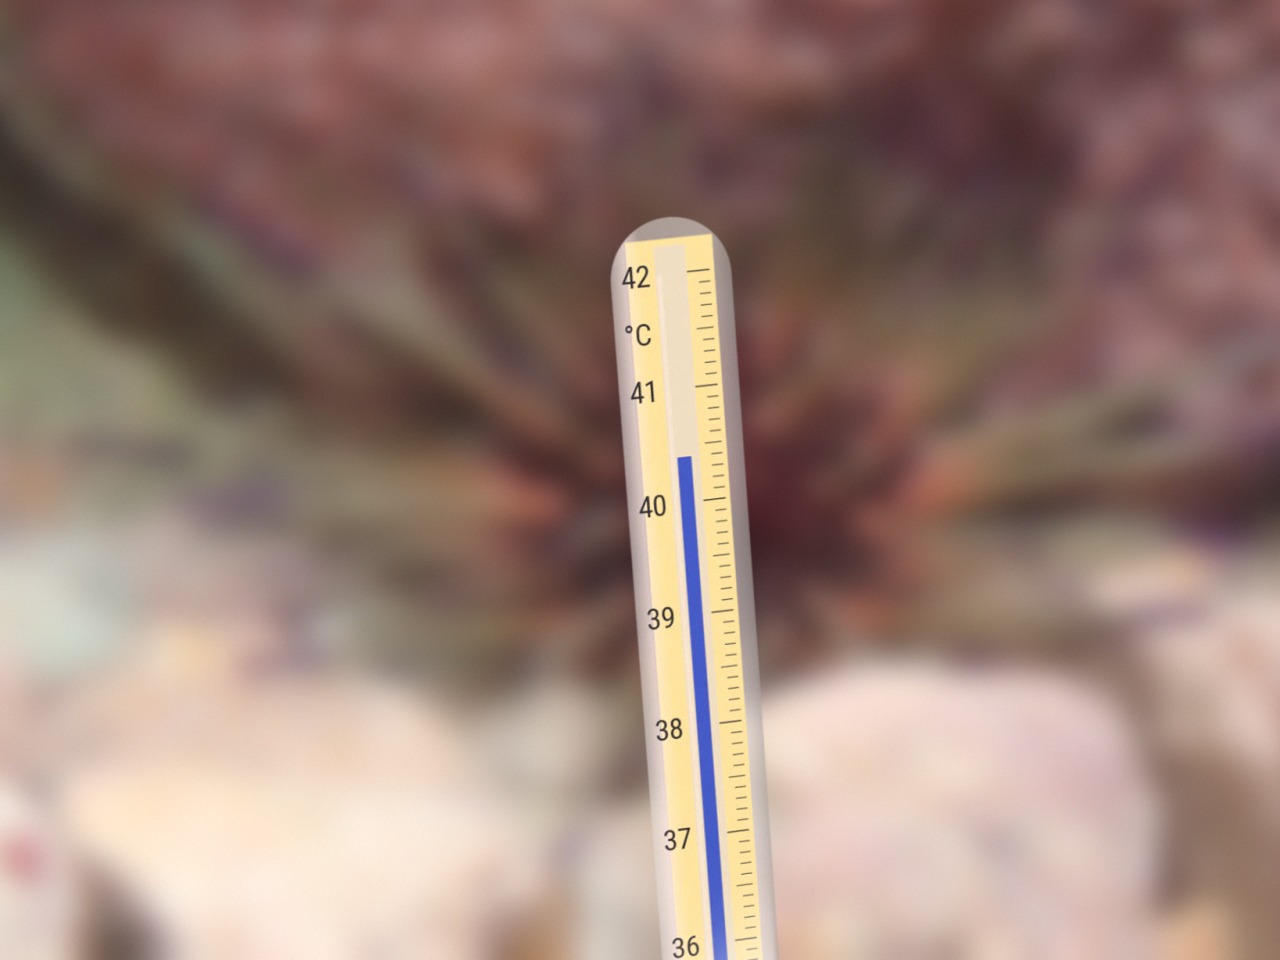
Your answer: 40.4 (°C)
